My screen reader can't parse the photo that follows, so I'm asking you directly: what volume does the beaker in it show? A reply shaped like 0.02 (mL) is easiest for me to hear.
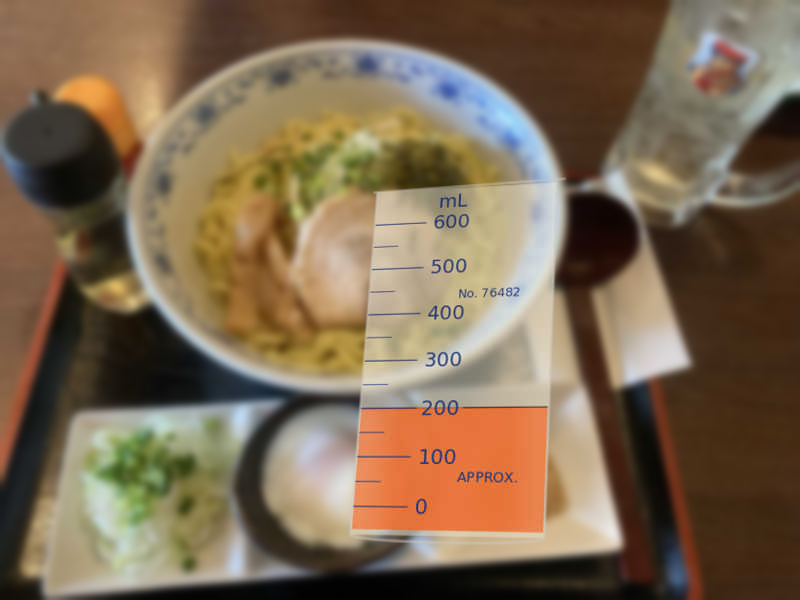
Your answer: 200 (mL)
